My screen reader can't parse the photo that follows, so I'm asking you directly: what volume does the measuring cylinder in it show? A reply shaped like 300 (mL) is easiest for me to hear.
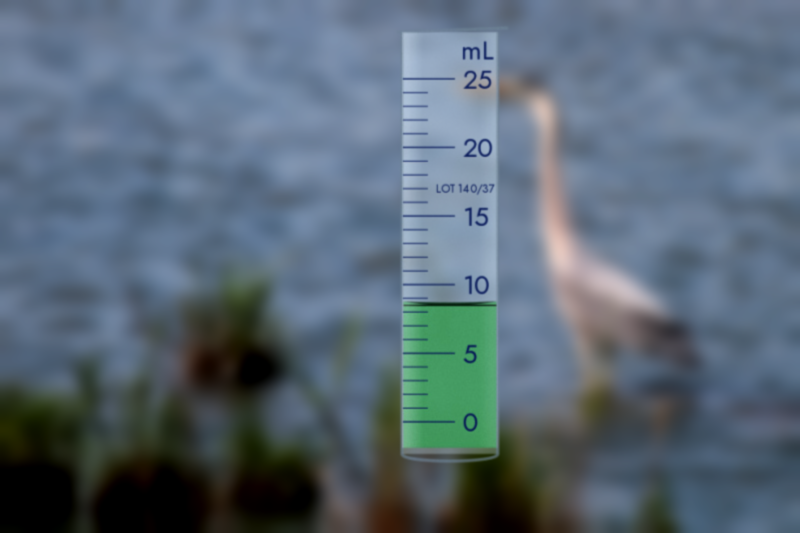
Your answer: 8.5 (mL)
